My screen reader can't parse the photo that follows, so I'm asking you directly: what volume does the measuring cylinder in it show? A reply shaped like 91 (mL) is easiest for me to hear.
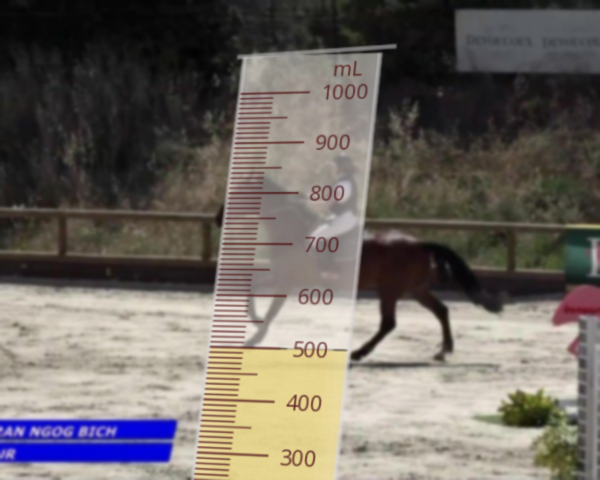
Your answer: 500 (mL)
